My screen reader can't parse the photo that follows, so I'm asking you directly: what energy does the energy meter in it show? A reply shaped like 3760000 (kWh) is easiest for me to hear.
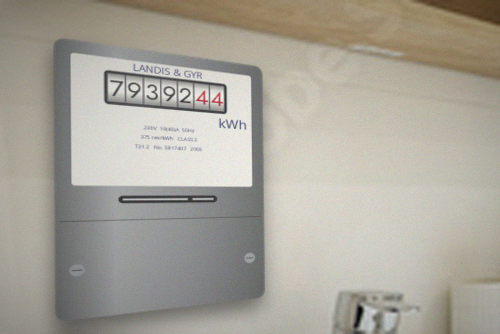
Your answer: 79392.44 (kWh)
